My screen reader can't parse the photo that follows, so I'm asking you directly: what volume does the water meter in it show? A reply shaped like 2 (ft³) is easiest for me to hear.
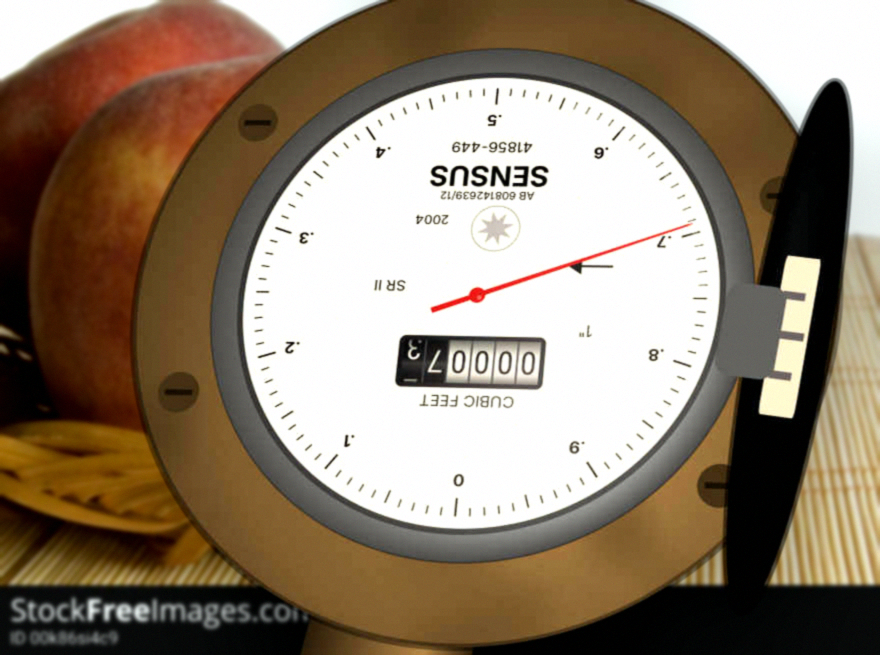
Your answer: 72.69 (ft³)
